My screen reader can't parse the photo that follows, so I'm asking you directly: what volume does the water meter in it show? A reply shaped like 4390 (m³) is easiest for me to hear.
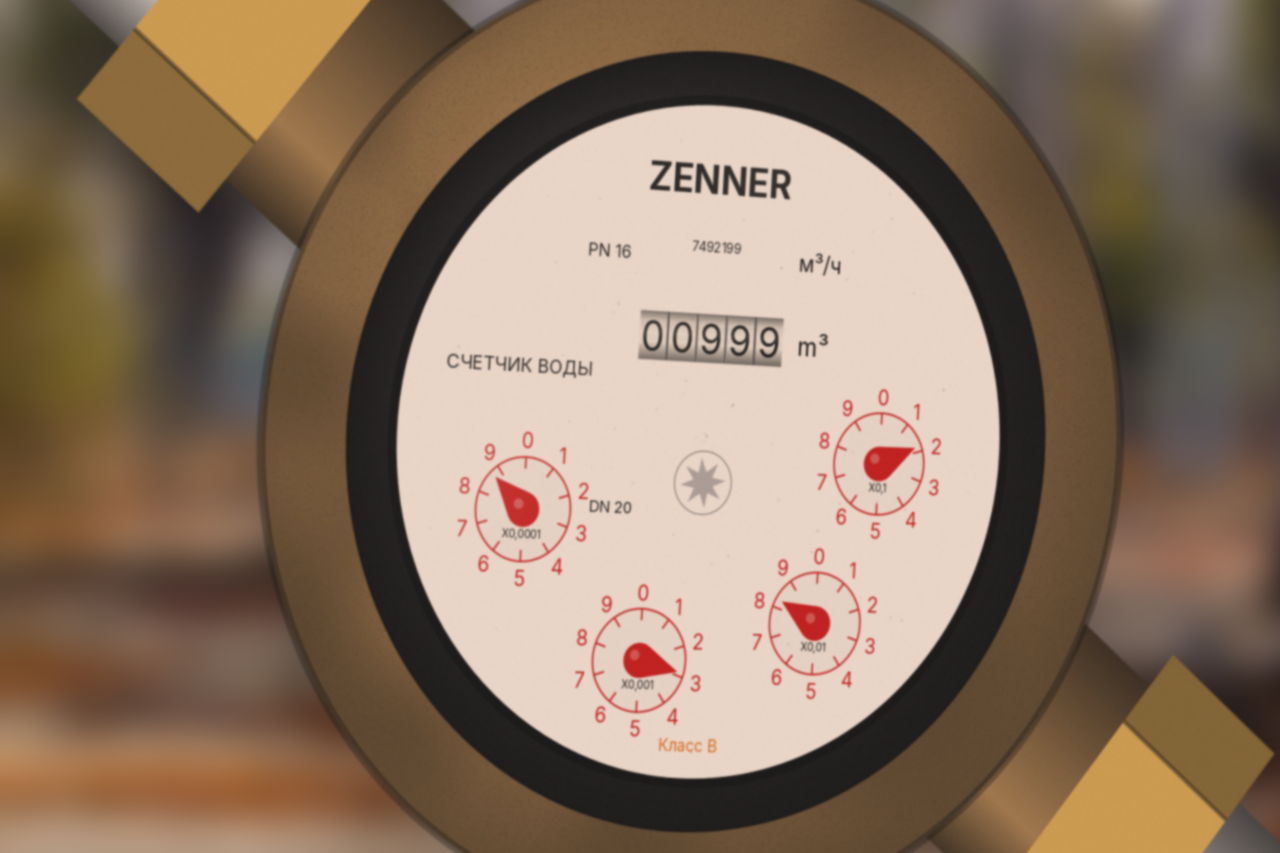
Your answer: 999.1828 (m³)
